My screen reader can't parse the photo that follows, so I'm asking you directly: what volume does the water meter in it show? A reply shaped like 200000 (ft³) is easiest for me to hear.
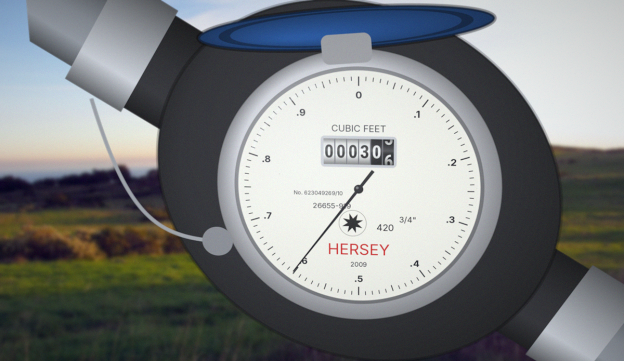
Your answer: 305.60 (ft³)
